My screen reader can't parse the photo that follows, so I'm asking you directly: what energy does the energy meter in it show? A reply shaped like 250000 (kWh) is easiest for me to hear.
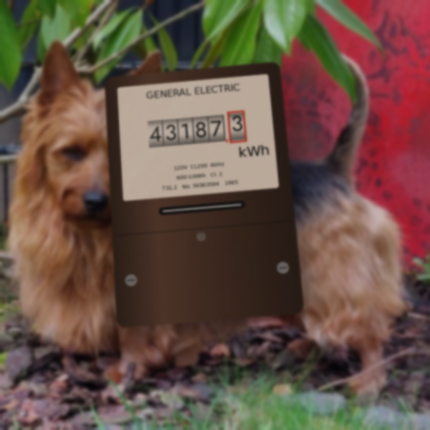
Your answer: 43187.3 (kWh)
